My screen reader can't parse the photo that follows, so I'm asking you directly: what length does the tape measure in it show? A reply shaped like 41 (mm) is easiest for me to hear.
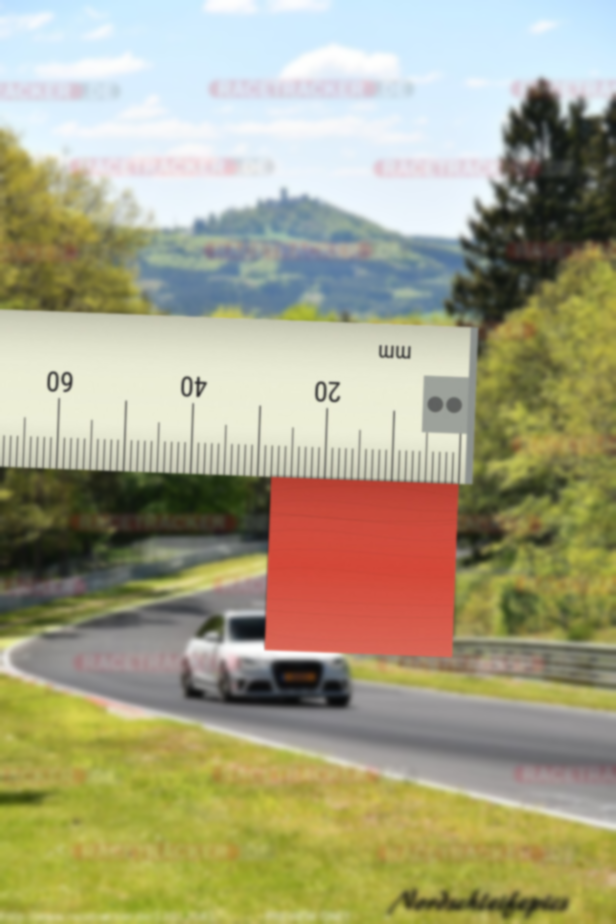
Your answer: 28 (mm)
